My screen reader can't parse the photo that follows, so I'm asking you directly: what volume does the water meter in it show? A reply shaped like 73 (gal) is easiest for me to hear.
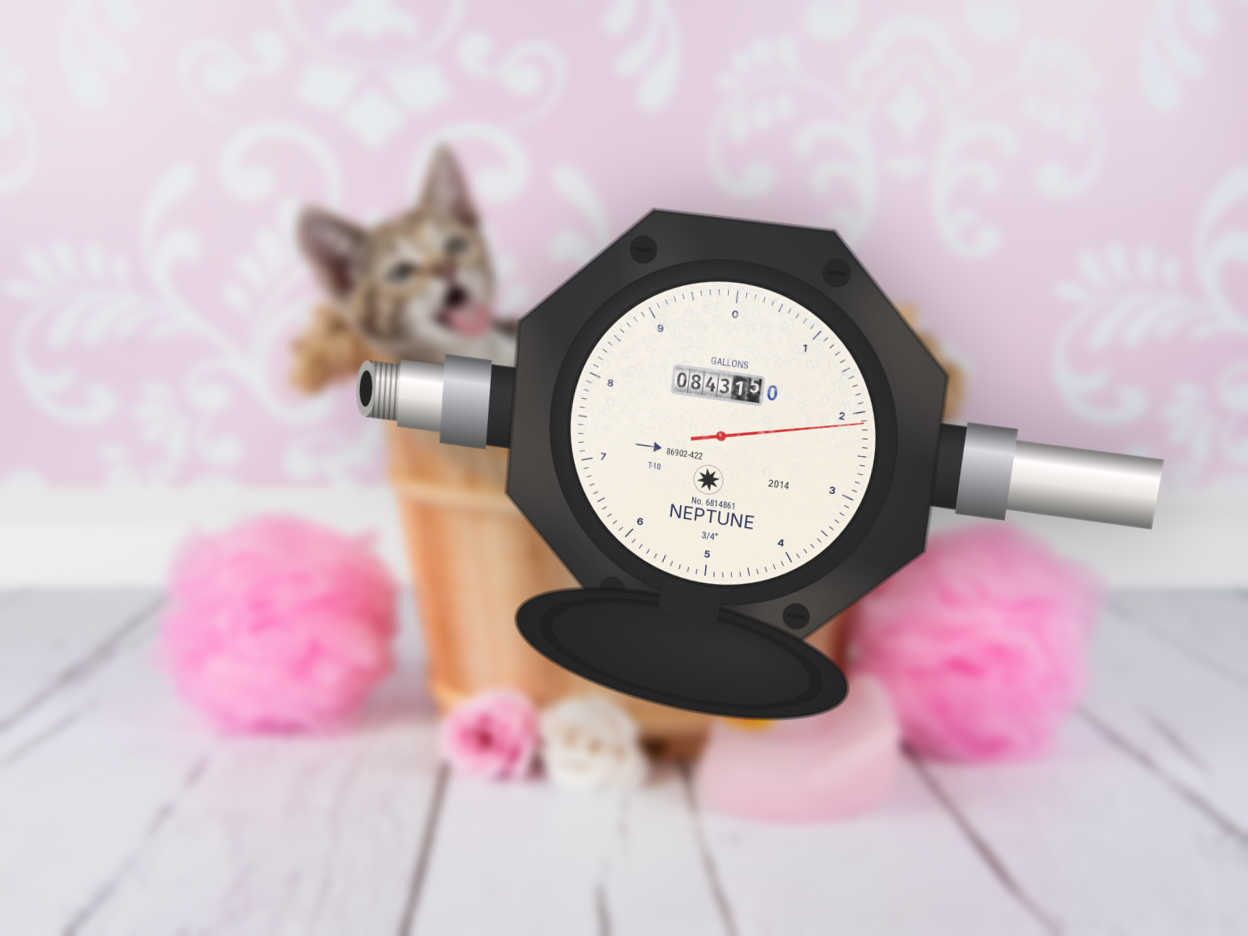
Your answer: 843152.1 (gal)
